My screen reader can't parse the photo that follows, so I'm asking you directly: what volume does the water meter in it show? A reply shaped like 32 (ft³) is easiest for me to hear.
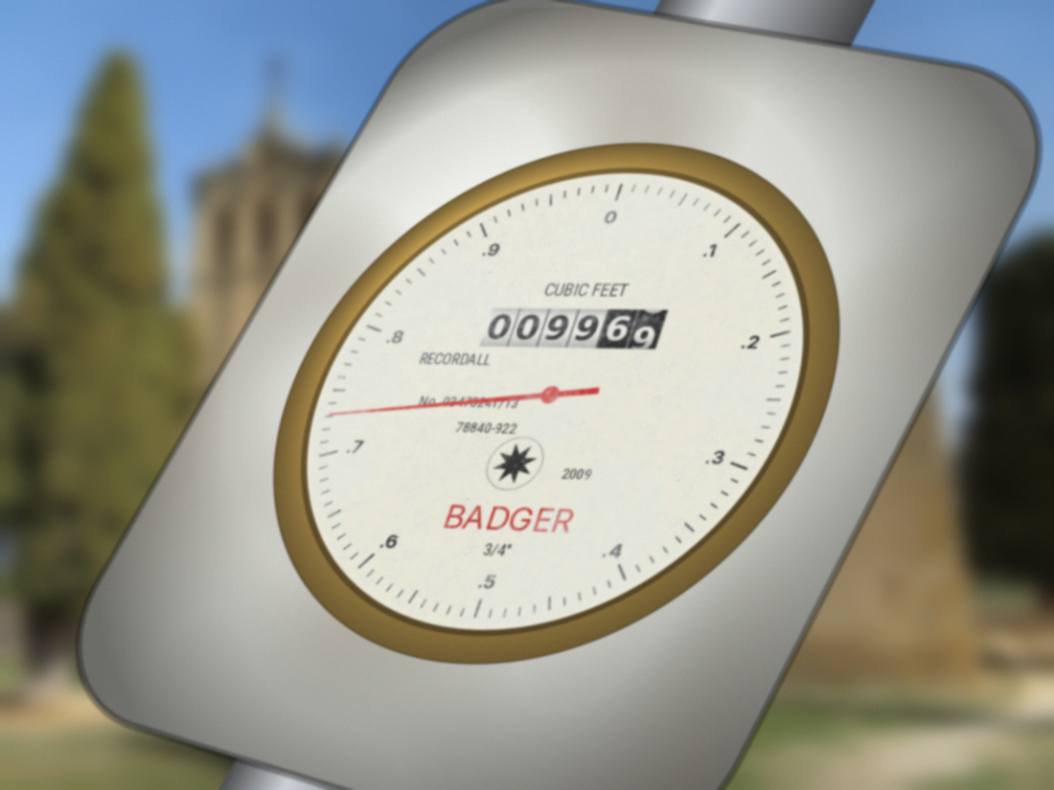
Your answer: 9968.73 (ft³)
